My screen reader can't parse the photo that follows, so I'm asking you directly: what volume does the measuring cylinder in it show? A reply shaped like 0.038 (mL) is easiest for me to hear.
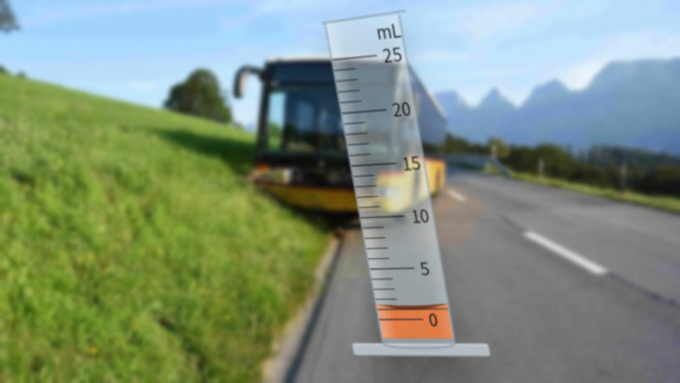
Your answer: 1 (mL)
